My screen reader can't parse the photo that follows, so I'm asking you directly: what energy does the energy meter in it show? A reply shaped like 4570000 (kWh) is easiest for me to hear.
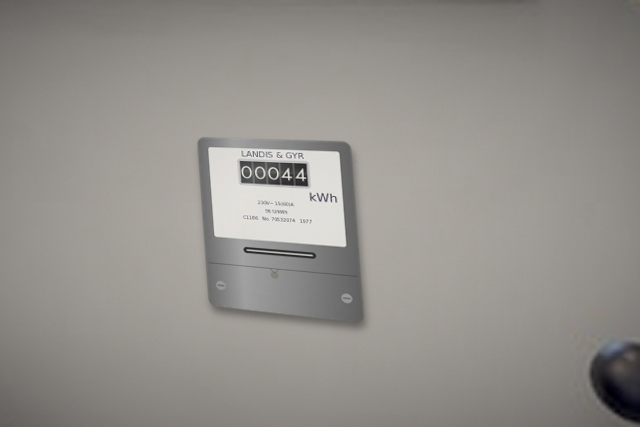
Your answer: 44 (kWh)
